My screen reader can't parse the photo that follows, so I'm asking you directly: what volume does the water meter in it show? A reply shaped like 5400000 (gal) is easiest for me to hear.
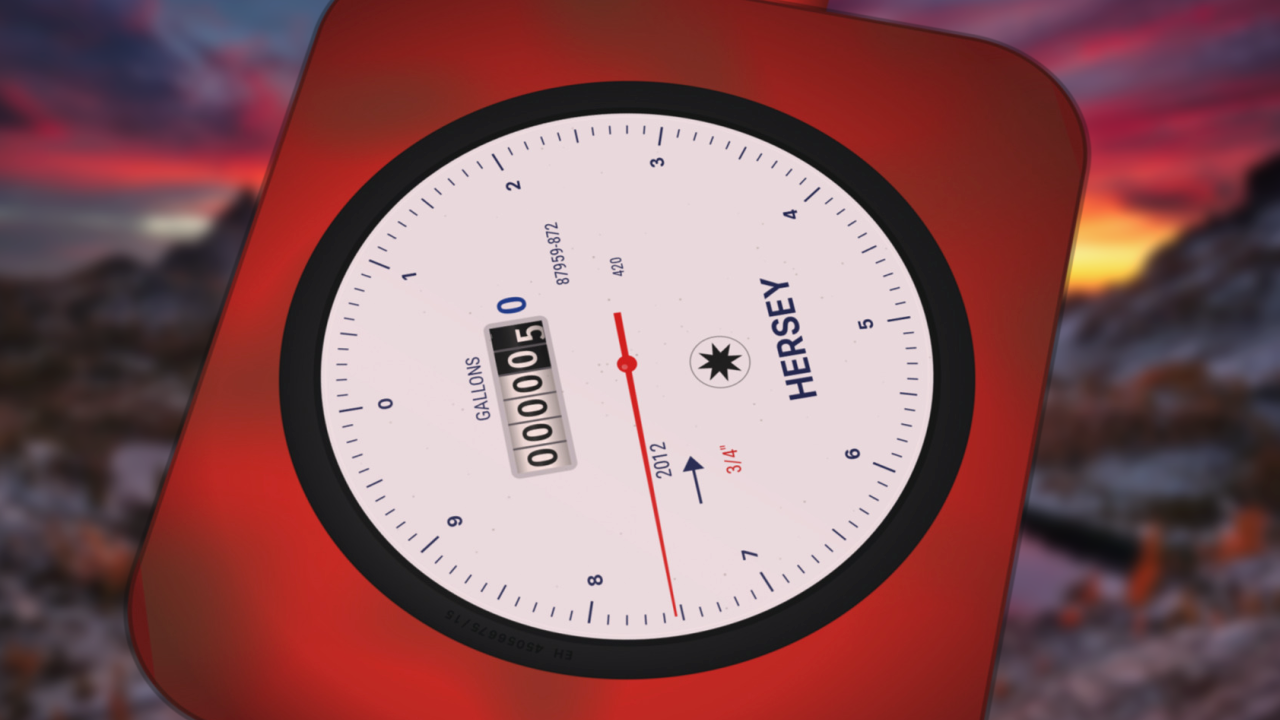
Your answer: 47.5 (gal)
